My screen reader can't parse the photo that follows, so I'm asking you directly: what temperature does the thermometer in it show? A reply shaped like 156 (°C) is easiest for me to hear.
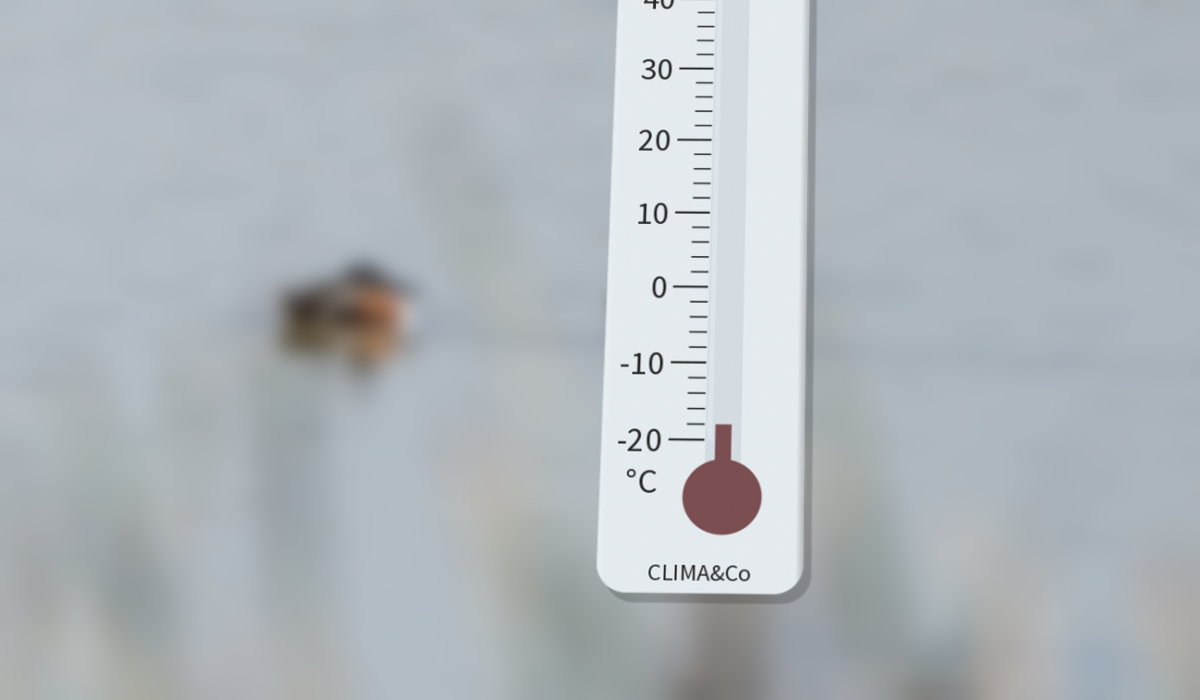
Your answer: -18 (°C)
